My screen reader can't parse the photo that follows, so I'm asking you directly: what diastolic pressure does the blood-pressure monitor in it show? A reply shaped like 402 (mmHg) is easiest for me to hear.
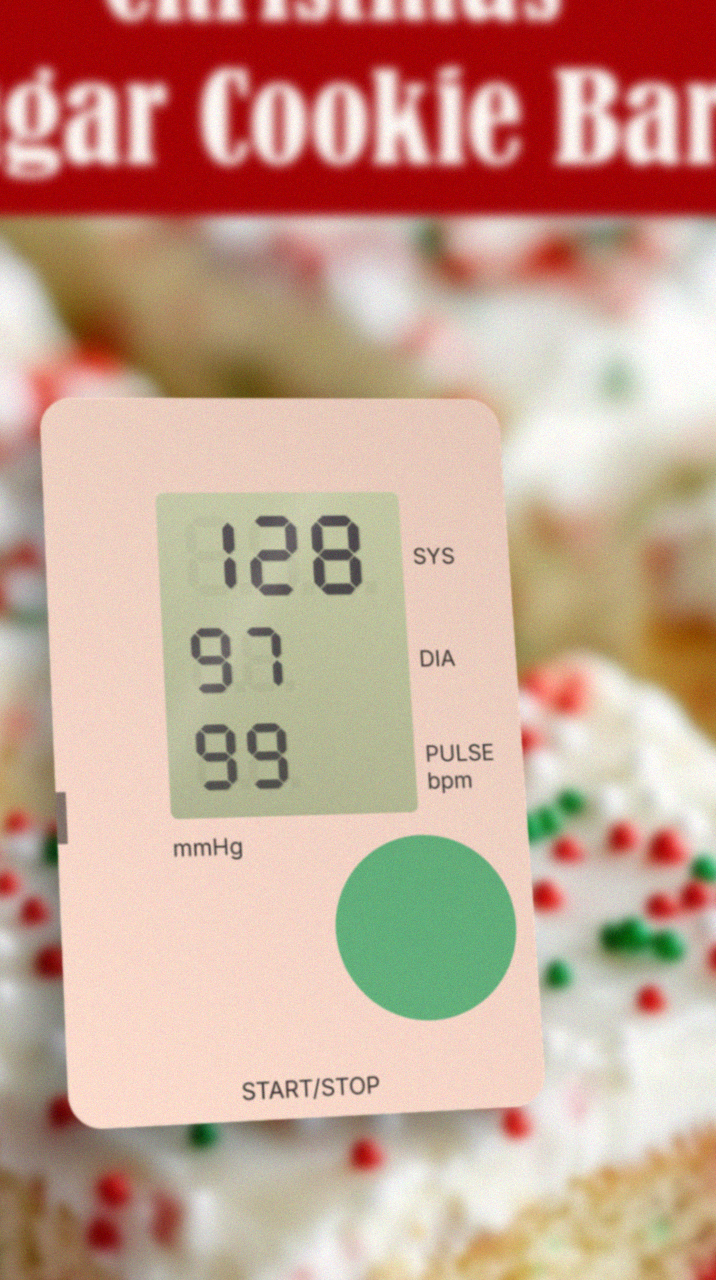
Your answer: 97 (mmHg)
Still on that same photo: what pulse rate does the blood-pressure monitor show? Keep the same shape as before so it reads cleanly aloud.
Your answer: 99 (bpm)
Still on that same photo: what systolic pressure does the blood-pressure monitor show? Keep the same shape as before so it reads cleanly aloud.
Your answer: 128 (mmHg)
